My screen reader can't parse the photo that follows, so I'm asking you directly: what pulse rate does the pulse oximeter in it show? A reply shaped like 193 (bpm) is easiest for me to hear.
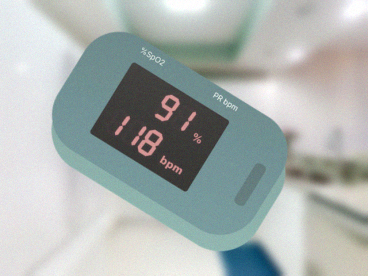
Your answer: 118 (bpm)
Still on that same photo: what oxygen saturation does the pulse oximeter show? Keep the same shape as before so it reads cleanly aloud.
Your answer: 91 (%)
